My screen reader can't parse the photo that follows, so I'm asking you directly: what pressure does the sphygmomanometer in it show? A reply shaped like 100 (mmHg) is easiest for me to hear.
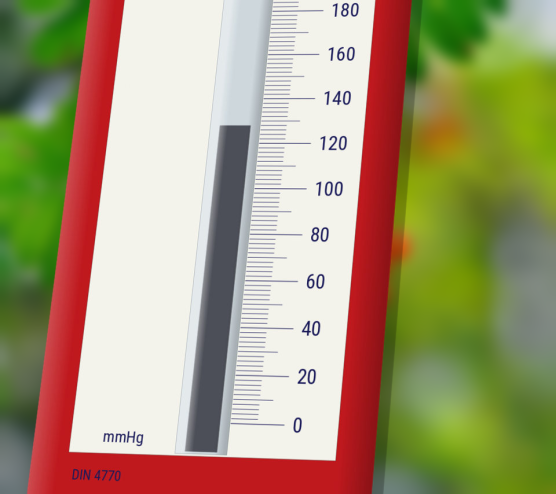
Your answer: 128 (mmHg)
